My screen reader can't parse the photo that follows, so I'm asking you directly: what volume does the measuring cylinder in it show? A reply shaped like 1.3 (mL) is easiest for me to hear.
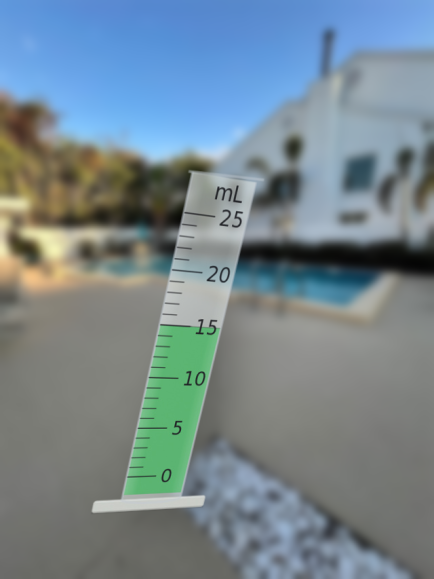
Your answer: 15 (mL)
